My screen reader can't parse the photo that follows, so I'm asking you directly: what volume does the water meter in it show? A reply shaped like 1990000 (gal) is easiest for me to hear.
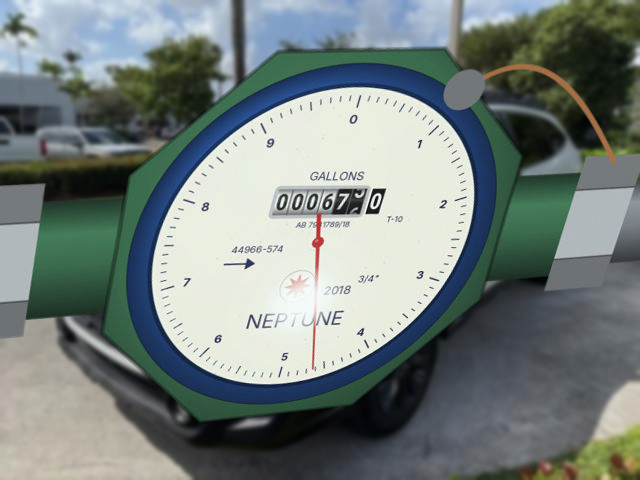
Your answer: 6754.6 (gal)
